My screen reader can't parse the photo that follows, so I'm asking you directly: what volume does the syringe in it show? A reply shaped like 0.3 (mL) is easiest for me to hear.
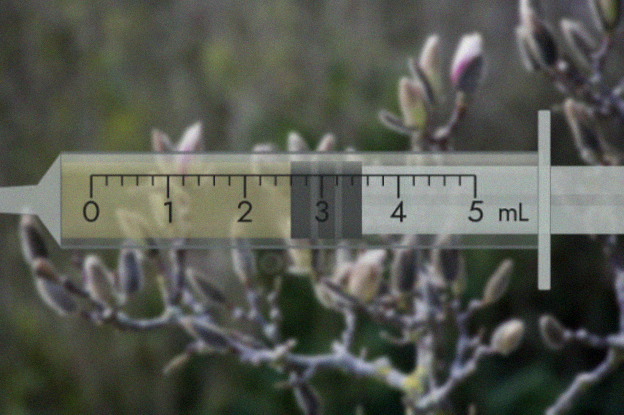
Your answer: 2.6 (mL)
